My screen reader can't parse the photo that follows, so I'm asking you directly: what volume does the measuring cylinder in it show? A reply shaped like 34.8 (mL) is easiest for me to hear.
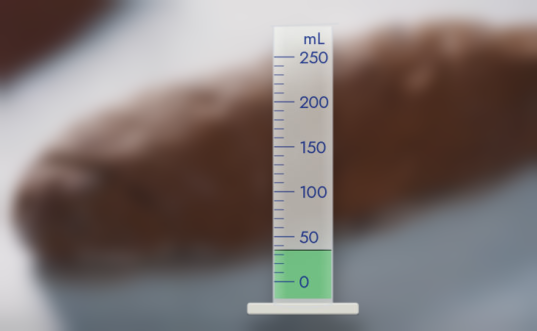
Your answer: 35 (mL)
